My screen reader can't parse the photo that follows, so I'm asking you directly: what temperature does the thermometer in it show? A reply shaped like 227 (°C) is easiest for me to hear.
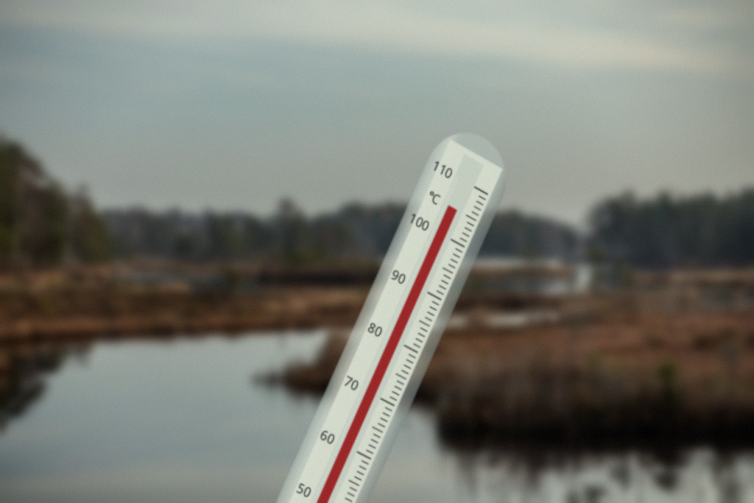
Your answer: 105 (°C)
